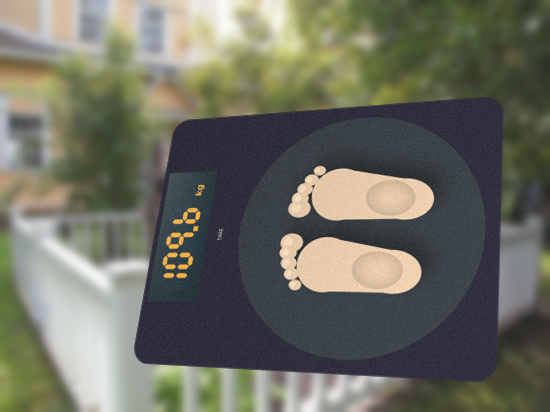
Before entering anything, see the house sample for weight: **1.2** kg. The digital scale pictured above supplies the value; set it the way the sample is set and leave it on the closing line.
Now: **109.6** kg
